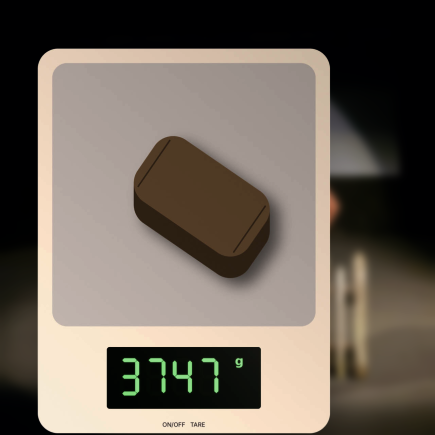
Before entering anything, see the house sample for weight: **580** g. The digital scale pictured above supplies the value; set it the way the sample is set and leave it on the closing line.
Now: **3747** g
